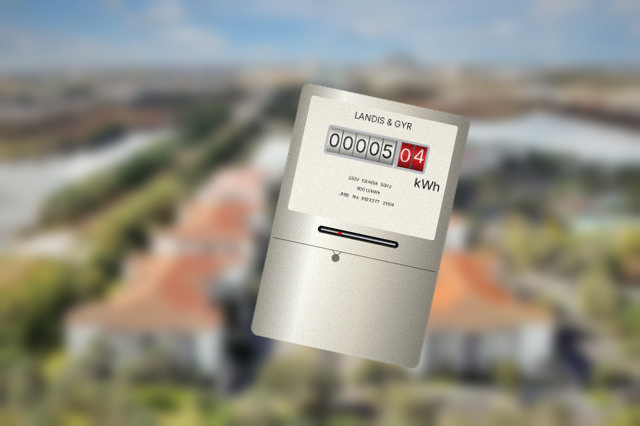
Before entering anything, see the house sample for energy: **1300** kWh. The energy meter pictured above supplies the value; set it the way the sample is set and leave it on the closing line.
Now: **5.04** kWh
